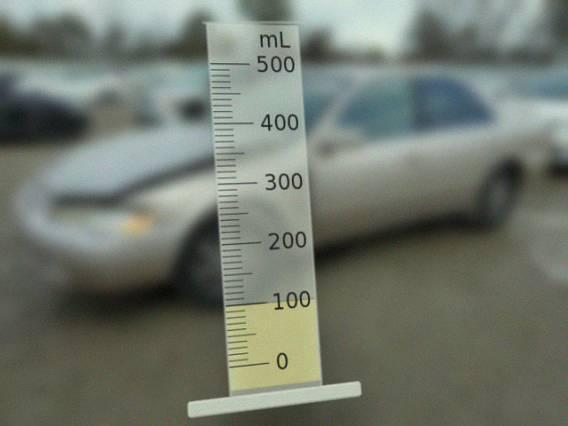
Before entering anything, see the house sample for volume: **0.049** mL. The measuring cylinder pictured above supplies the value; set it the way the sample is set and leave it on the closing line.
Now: **100** mL
